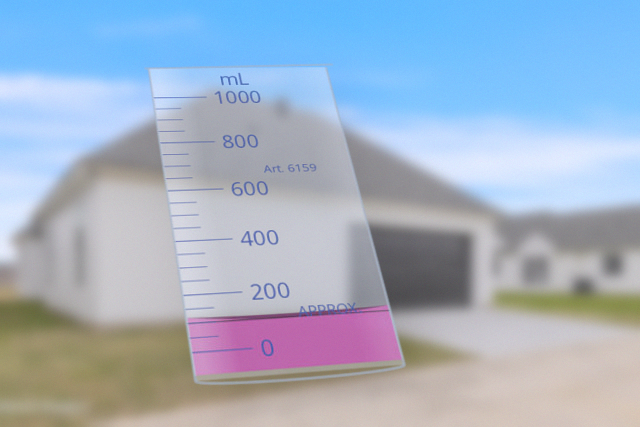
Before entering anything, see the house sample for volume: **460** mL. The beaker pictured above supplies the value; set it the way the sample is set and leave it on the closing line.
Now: **100** mL
